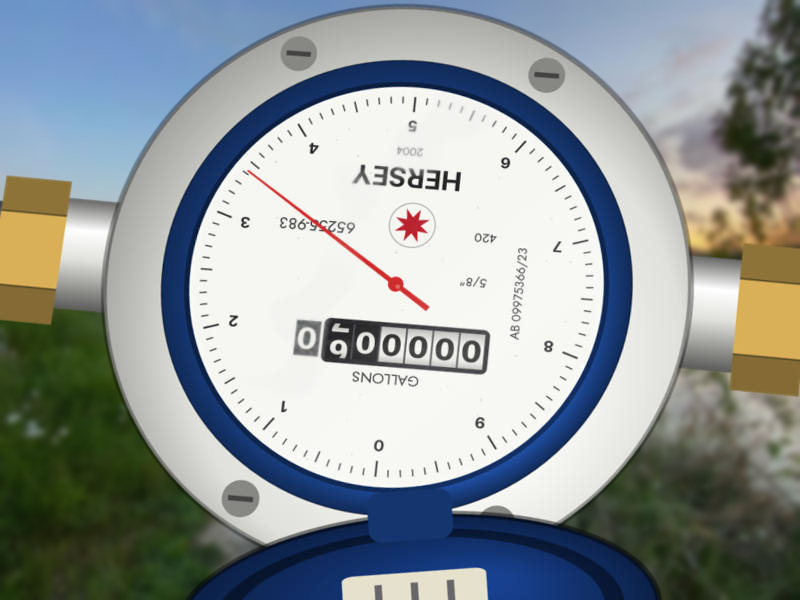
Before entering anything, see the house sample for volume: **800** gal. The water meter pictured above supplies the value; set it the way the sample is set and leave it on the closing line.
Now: **63.4** gal
